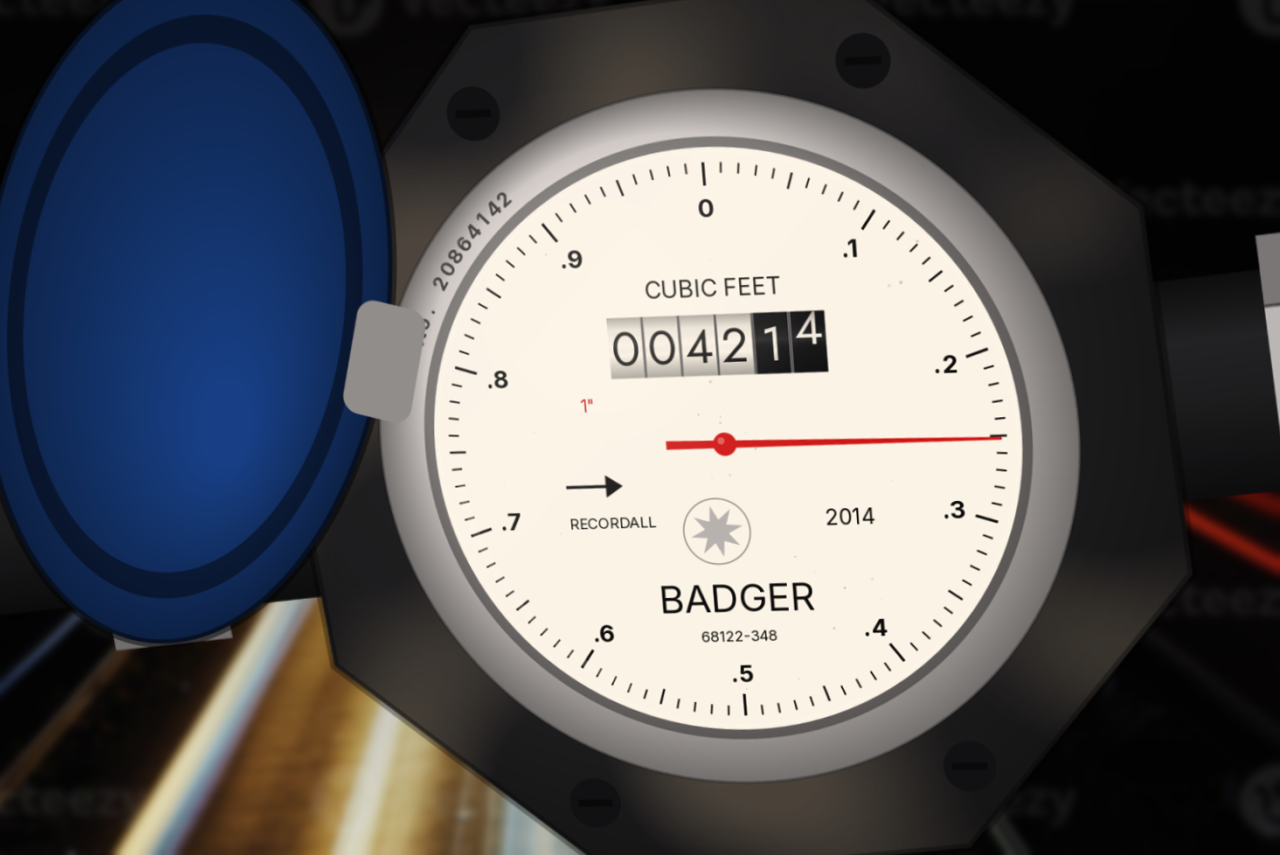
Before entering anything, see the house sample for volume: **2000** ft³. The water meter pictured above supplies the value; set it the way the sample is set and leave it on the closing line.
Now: **4214.25** ft³
